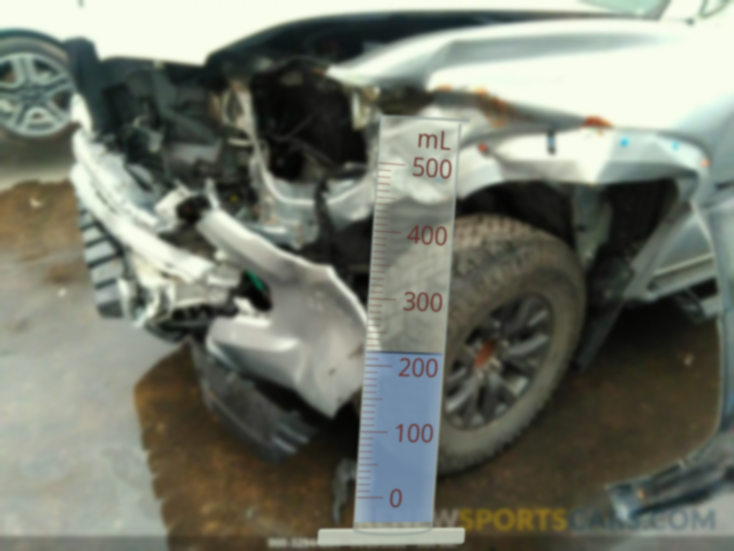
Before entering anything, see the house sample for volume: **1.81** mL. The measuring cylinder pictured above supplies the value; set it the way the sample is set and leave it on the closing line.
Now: **220** mL
